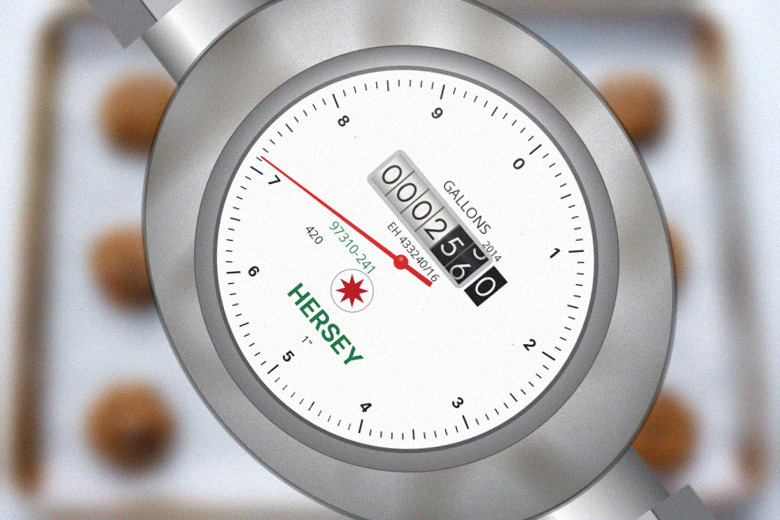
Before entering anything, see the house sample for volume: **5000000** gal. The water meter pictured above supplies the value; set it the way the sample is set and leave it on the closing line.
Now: **2557.1** gal
